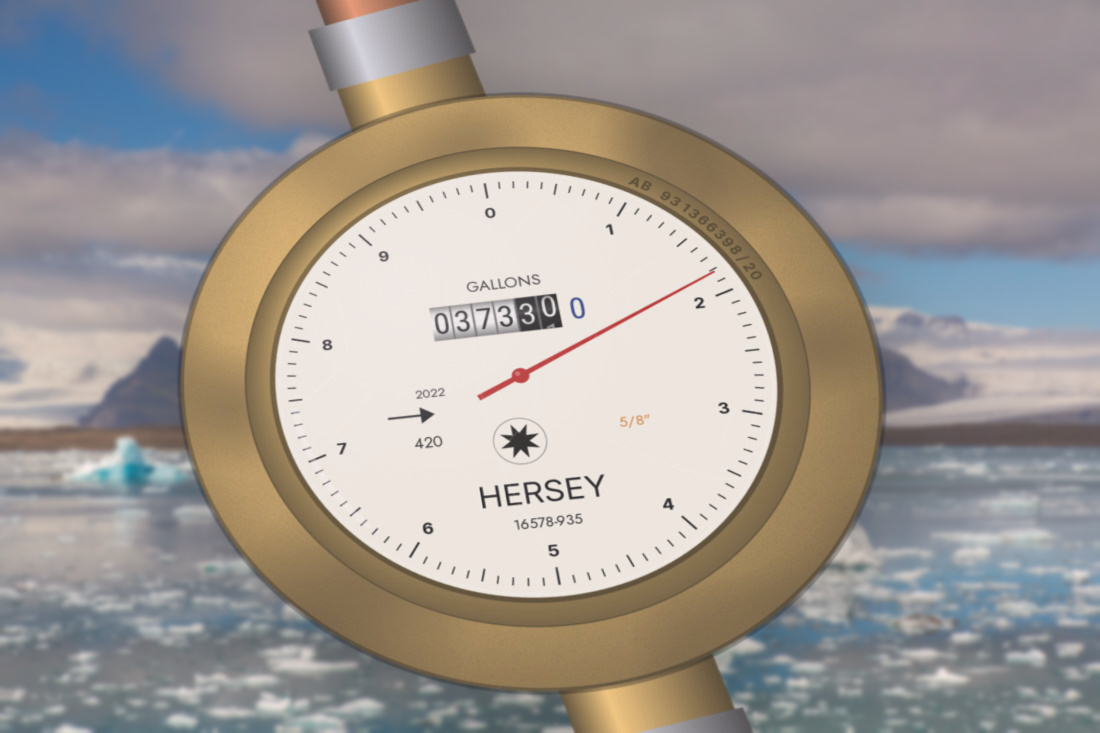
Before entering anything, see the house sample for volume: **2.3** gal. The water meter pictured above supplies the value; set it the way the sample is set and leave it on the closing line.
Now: **373301.8** gal
